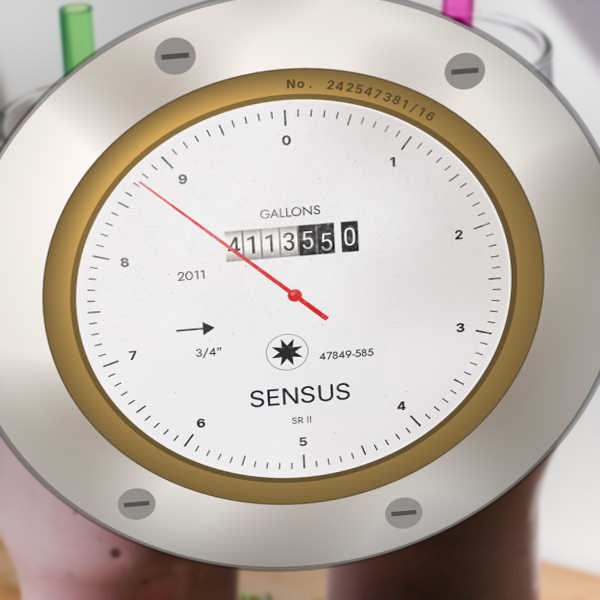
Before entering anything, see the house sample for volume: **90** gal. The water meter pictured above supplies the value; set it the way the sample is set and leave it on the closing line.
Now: **4113548.7** gal
